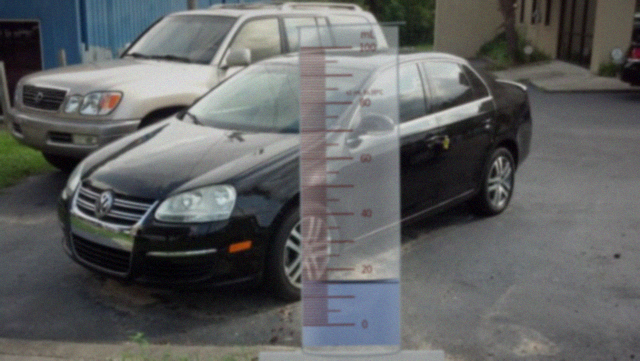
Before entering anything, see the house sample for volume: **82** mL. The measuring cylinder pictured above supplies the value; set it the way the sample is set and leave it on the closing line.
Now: **15** mL
